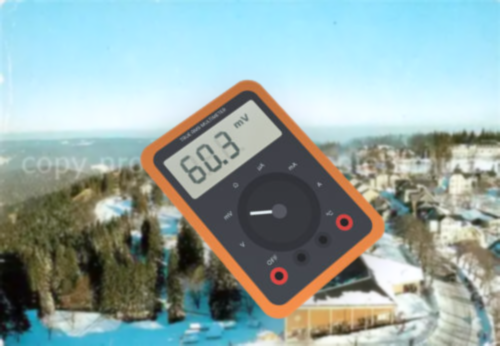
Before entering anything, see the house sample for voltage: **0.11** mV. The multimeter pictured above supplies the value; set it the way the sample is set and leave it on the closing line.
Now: **60.3** mV
